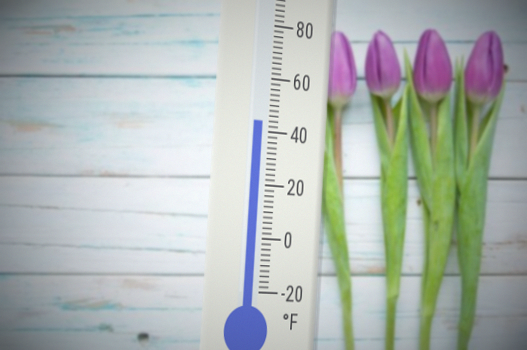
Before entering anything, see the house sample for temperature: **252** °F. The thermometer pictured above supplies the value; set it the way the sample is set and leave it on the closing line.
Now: **44** °F
